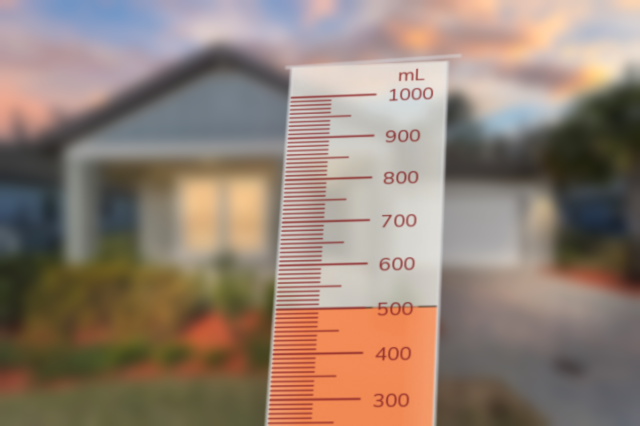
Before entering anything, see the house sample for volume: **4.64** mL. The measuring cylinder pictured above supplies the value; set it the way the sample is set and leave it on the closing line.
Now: **500** mL
